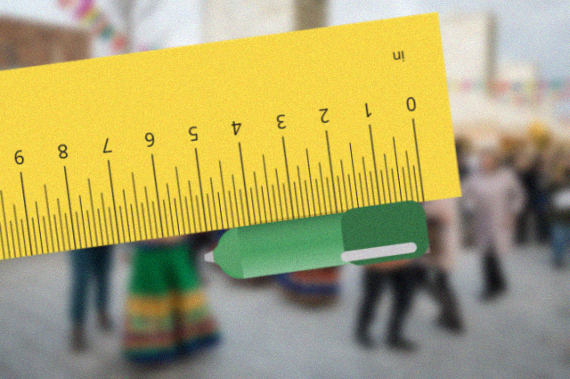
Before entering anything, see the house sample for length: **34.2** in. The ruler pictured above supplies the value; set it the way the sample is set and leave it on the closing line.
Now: **5.125** in
